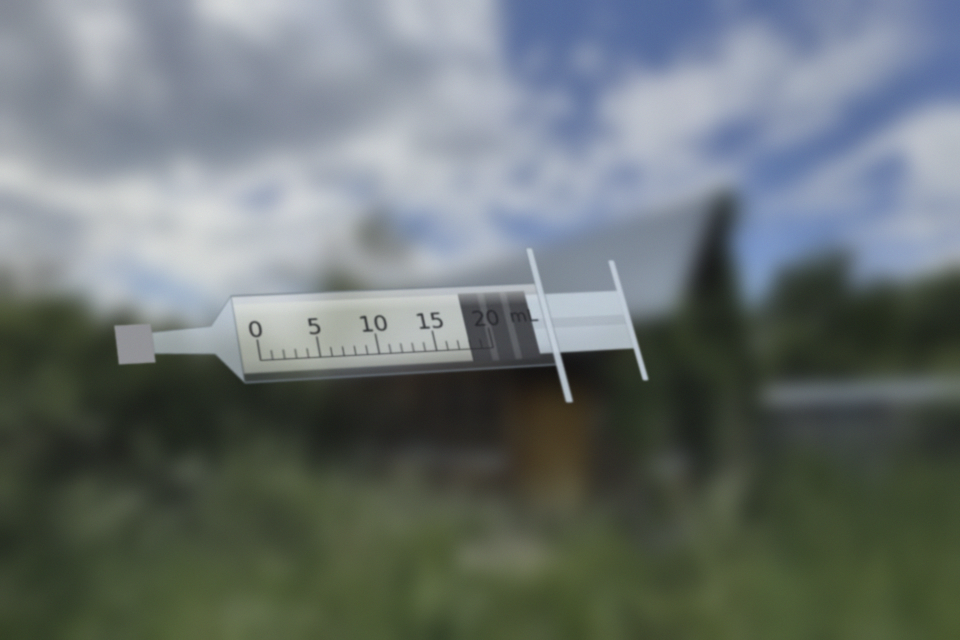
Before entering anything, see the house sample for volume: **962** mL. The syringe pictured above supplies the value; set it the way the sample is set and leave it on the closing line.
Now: **18** mL
